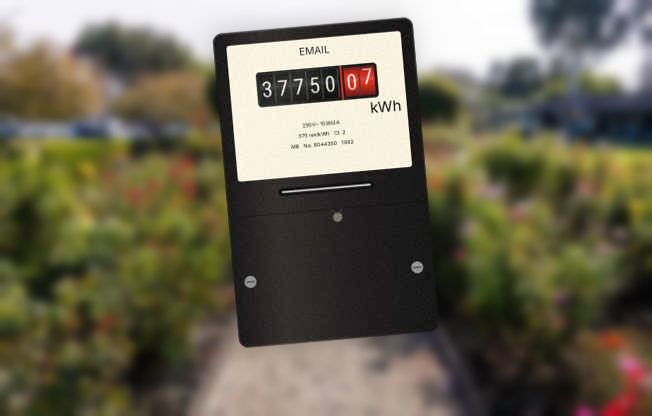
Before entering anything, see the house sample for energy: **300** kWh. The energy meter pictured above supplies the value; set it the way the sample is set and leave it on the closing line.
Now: **37750.07** kWh
